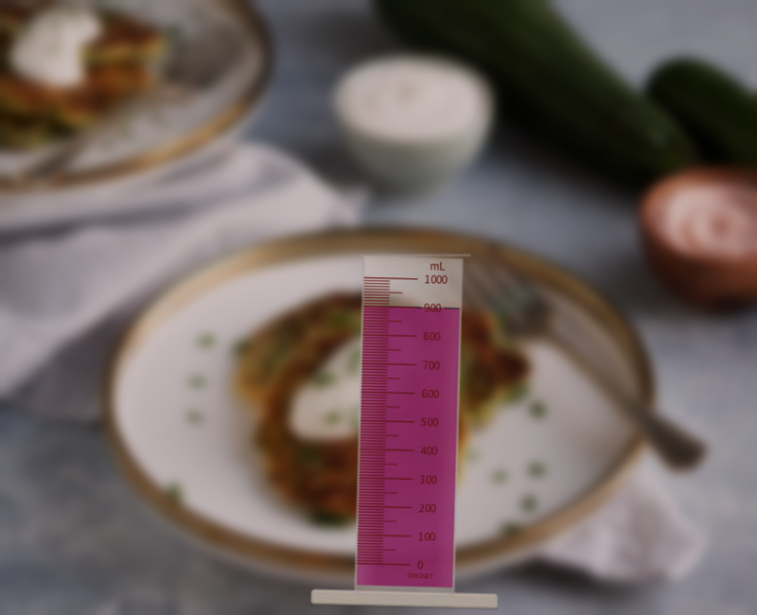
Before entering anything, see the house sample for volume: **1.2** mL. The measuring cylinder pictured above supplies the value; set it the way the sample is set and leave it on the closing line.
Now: **900** mL
